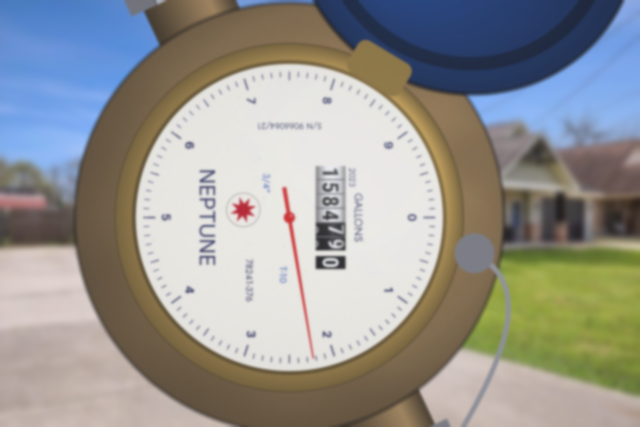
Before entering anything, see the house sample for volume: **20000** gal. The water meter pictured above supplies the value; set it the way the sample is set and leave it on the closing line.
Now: **1584792.2** gal
